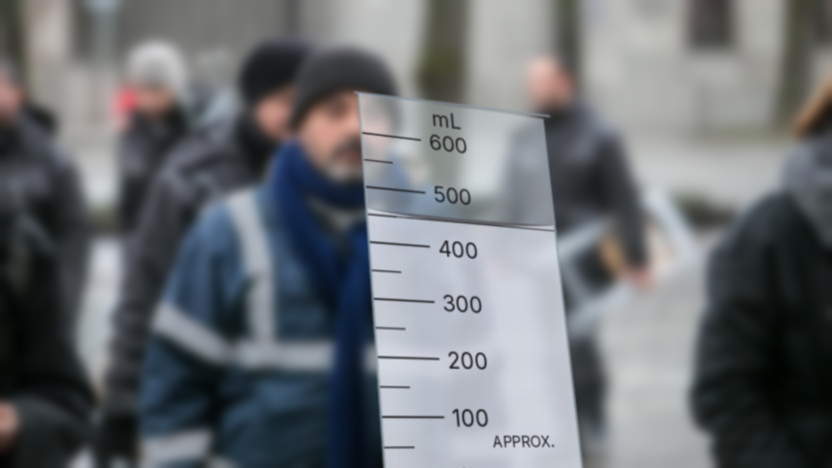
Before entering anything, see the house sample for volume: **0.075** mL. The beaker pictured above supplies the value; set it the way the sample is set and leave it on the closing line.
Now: **450** mL
